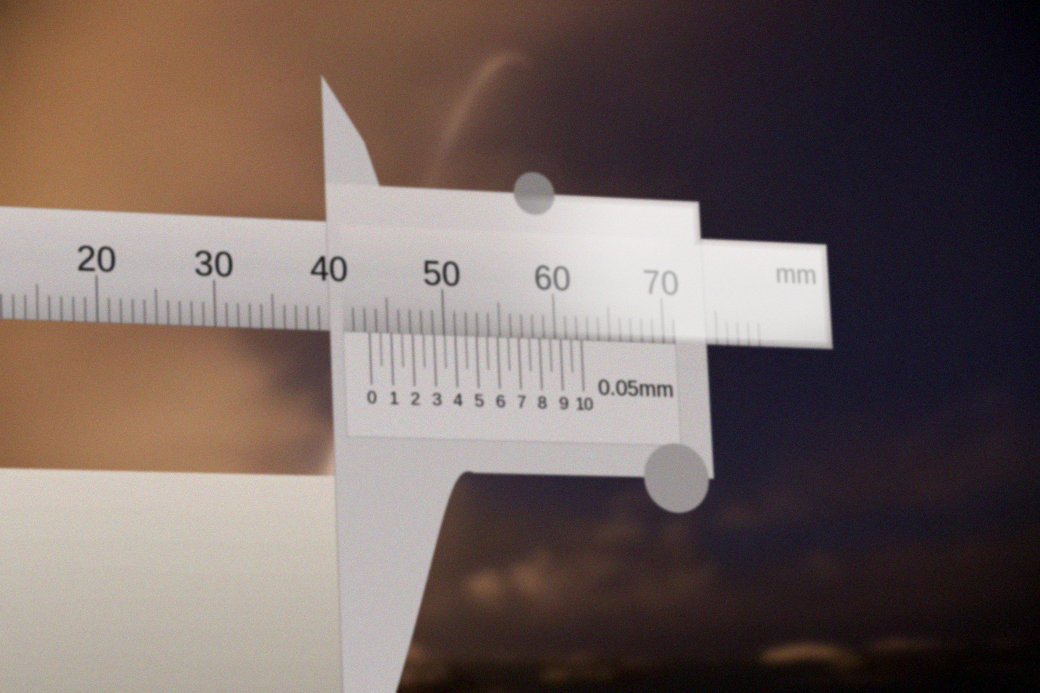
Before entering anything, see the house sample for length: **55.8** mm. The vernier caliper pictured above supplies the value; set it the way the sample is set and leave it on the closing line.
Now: **43.4** mm
